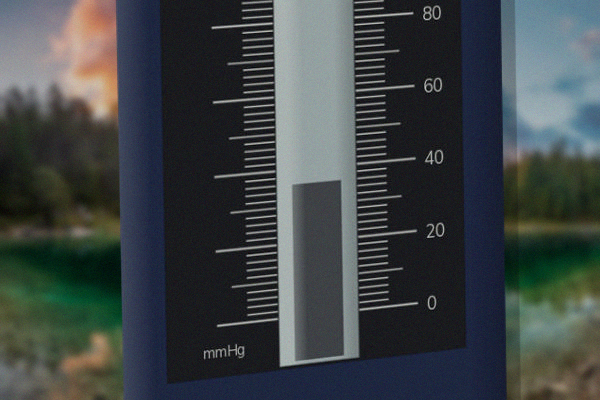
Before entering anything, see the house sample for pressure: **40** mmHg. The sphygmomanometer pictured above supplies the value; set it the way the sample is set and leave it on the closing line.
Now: **36** mmHg
